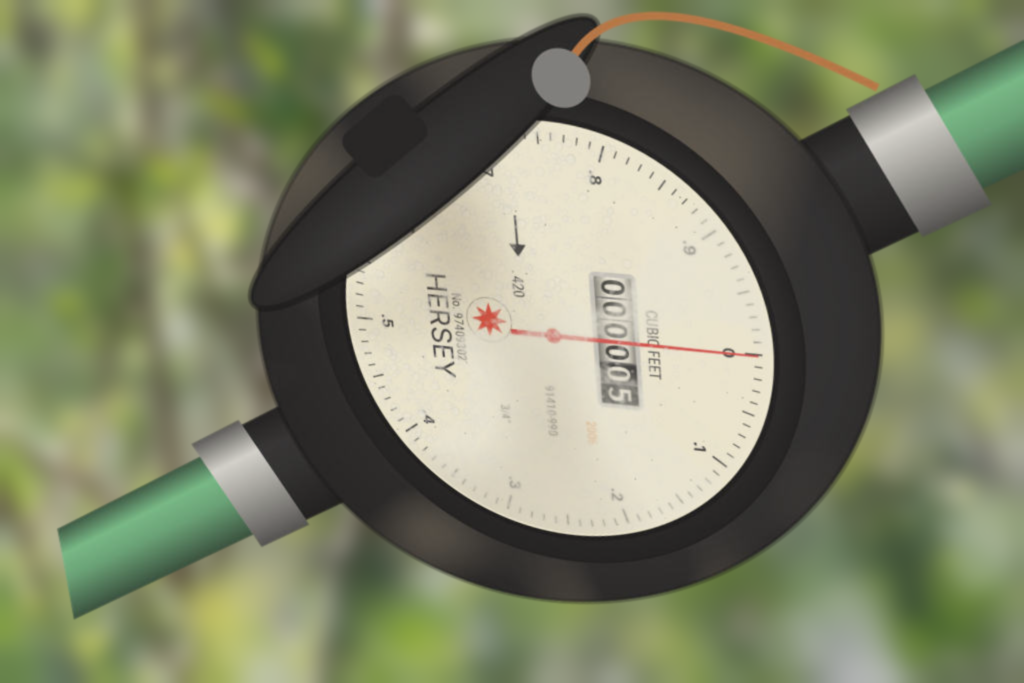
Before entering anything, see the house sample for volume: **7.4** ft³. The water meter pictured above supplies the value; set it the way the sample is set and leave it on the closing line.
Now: **5.00** ft³
